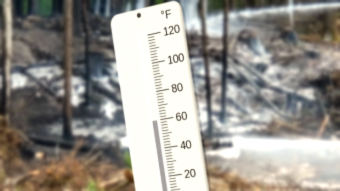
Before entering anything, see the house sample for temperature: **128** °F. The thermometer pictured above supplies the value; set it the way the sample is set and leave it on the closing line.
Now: **60** °F
